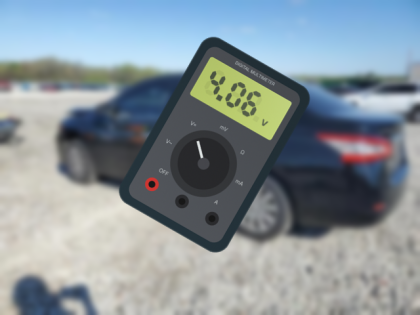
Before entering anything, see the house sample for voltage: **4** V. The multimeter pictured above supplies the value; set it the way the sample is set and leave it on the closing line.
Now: **4.06** V
